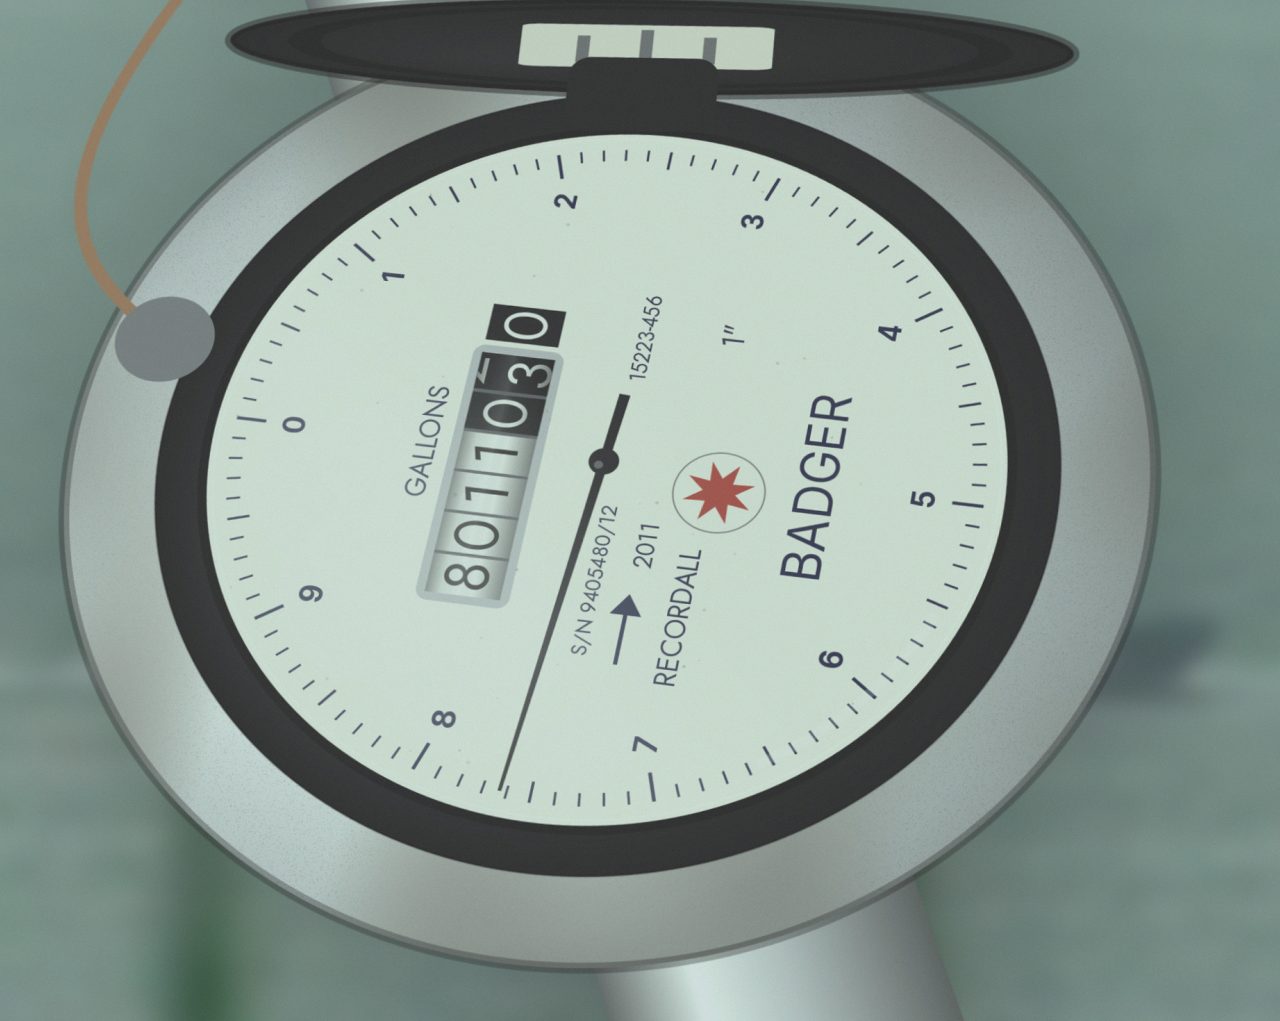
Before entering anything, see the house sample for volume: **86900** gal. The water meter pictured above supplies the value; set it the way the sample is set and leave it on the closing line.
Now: **8011027.6** gal
